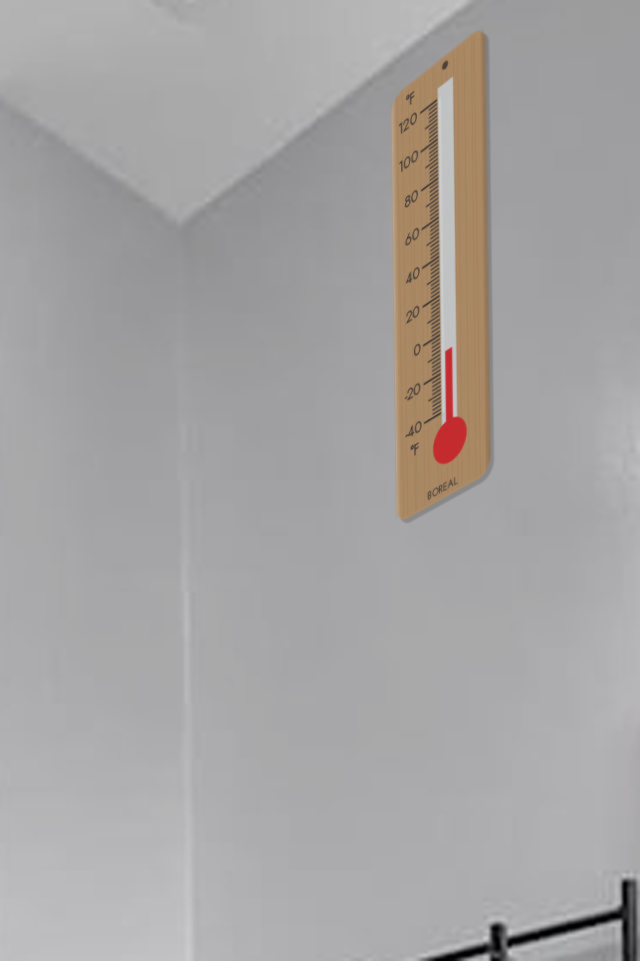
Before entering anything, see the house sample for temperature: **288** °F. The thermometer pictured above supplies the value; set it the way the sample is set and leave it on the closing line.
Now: **-10** °F
